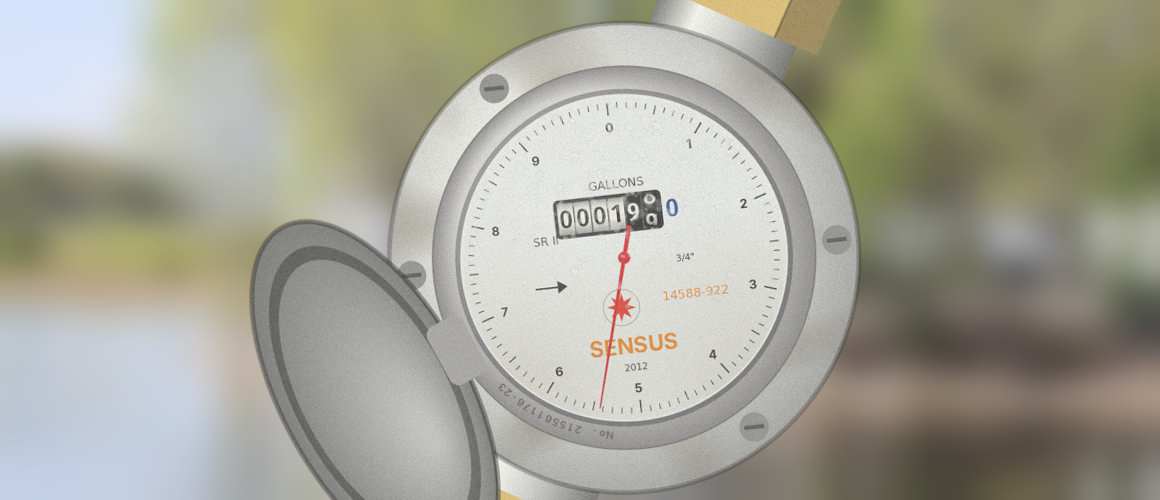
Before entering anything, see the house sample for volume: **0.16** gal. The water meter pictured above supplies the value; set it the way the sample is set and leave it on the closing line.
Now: **1985.4** gal
